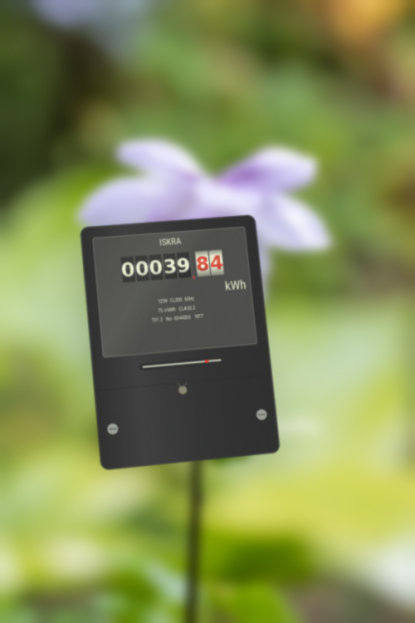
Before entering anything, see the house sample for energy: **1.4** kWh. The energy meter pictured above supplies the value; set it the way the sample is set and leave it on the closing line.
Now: **39.84** kWh
